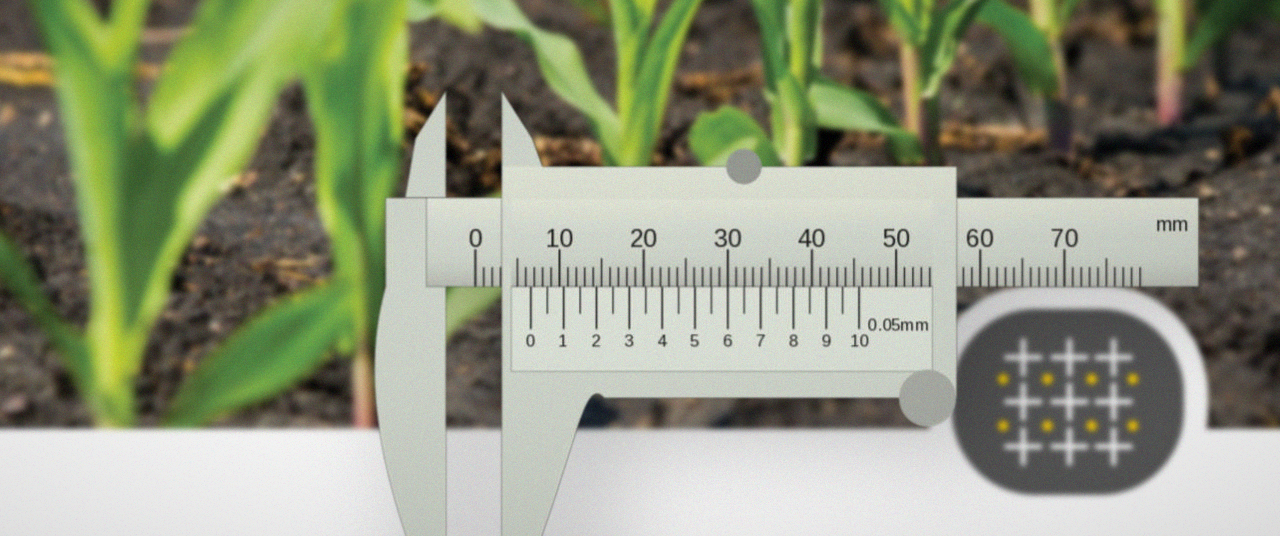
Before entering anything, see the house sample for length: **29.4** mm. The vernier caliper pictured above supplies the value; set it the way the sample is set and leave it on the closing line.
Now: **6.6** mm
